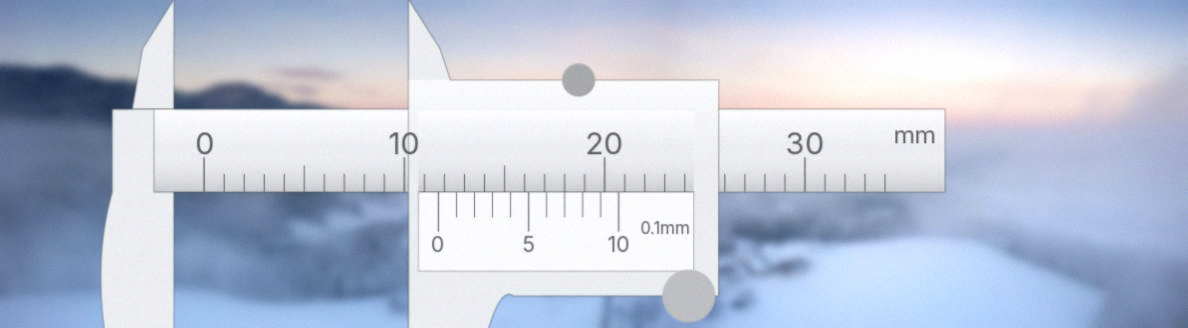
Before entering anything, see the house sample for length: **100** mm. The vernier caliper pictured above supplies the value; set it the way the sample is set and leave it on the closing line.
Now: **11.7** mm
